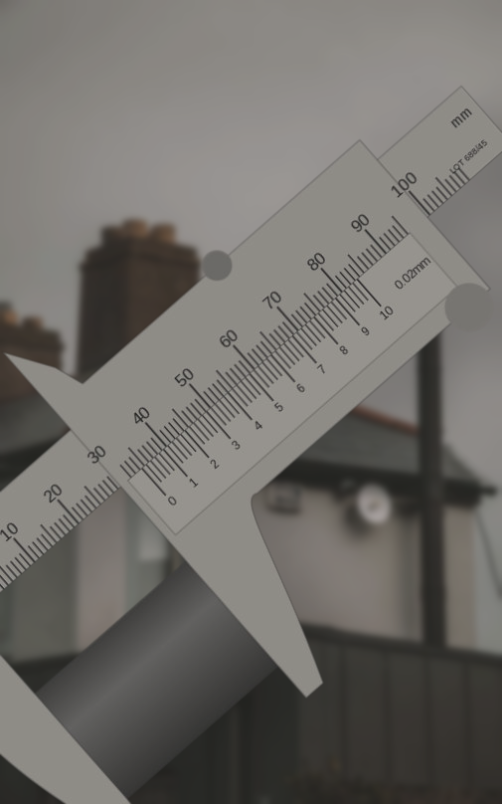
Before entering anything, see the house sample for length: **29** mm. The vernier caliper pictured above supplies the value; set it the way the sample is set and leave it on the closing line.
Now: **34.4** mm
